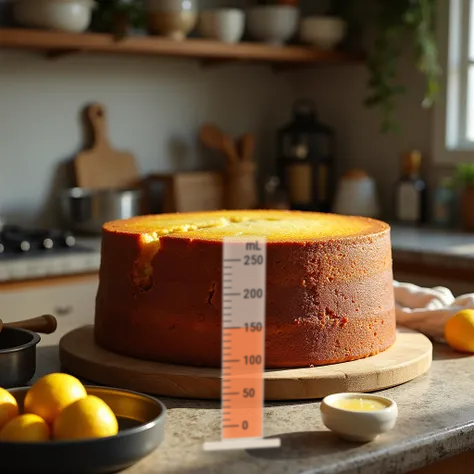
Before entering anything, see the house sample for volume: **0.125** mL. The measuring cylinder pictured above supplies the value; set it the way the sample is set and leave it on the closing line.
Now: **150** mL
